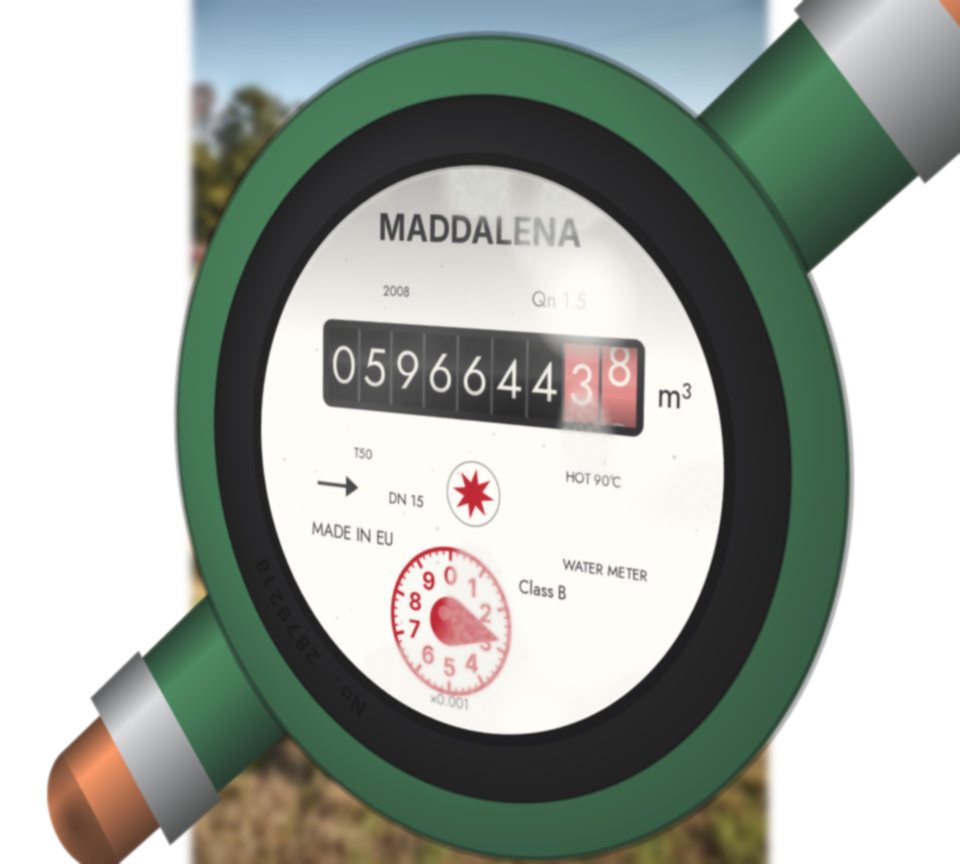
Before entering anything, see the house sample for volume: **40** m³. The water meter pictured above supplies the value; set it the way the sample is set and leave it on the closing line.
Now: **596644.382** m³
